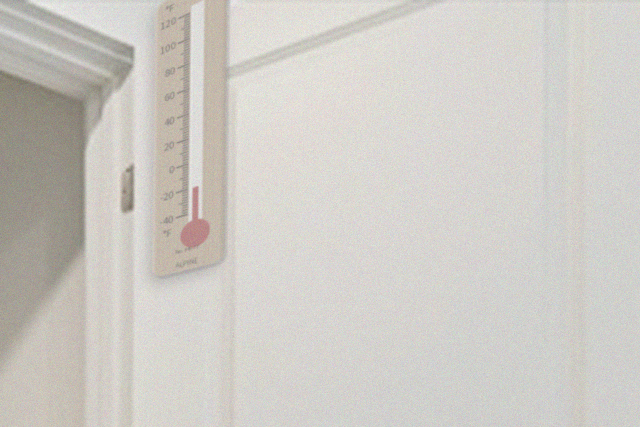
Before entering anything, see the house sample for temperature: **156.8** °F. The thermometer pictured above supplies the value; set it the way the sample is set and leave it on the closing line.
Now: **-20** °F
